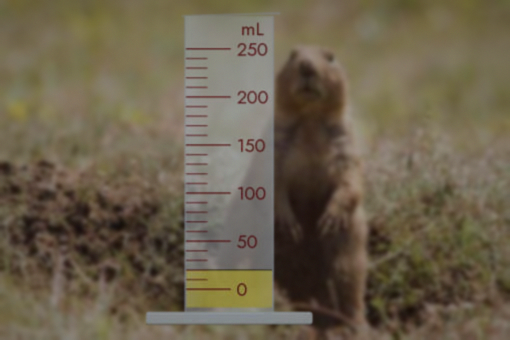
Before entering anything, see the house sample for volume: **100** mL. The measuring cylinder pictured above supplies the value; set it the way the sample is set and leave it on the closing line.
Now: **20** mL
